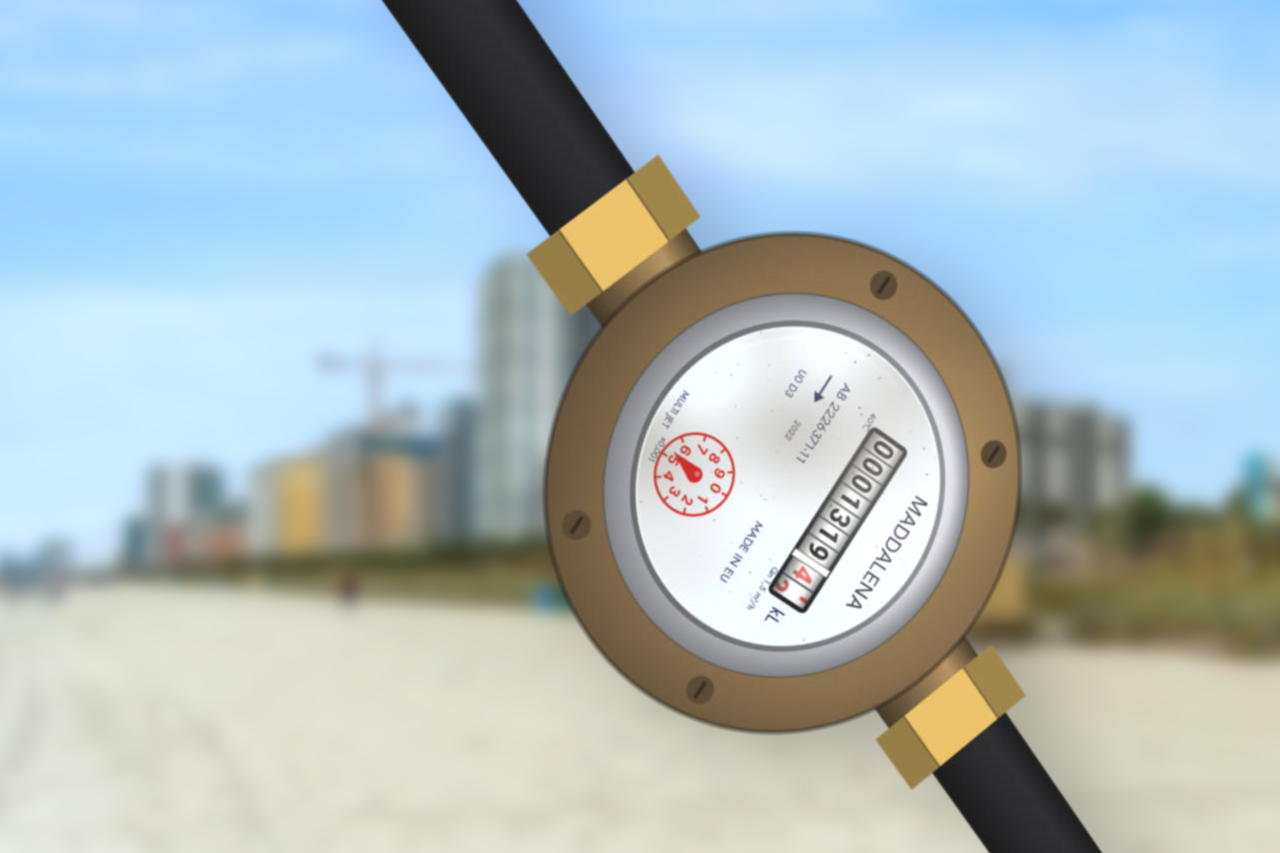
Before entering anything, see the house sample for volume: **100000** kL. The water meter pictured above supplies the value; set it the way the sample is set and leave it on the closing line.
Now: **1319.415** kL
